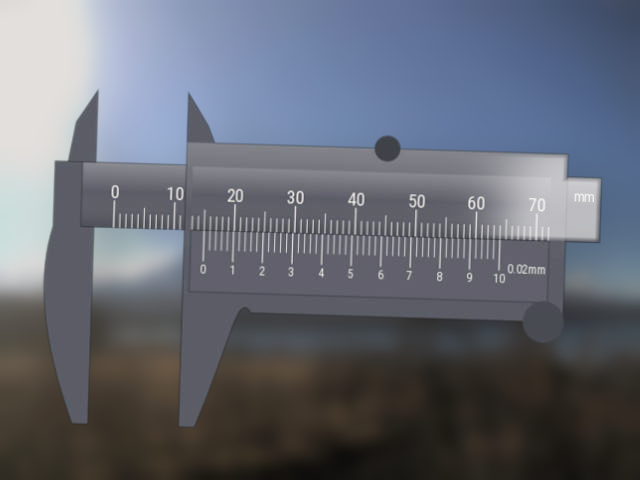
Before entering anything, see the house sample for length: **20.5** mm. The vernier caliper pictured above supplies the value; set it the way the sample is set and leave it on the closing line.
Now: **15.0** mm
